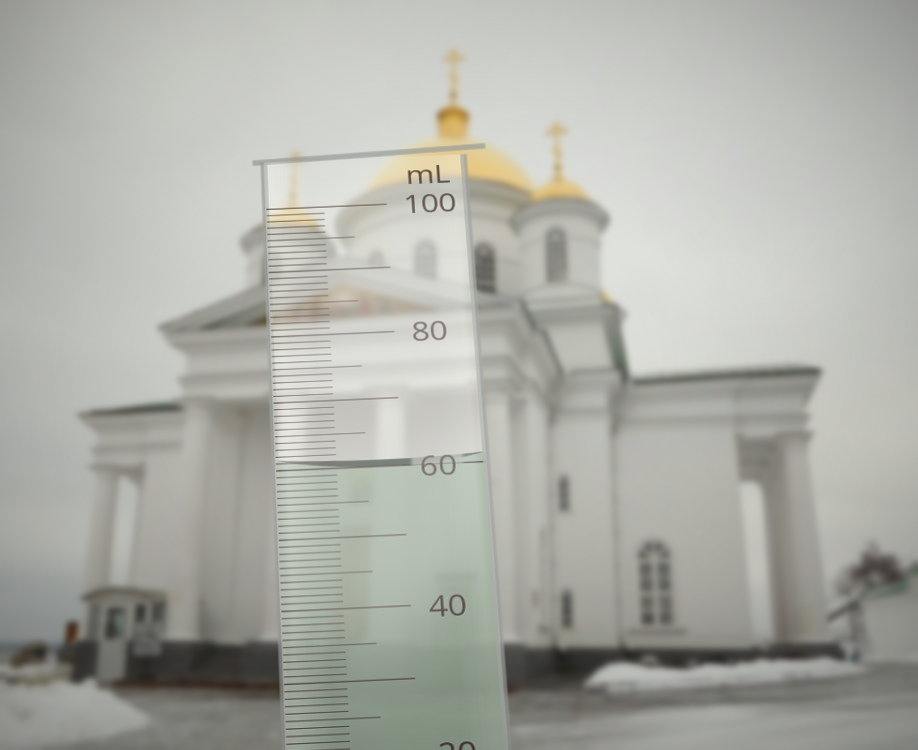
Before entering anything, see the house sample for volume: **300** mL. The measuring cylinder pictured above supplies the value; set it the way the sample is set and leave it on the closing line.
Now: **60** mL
